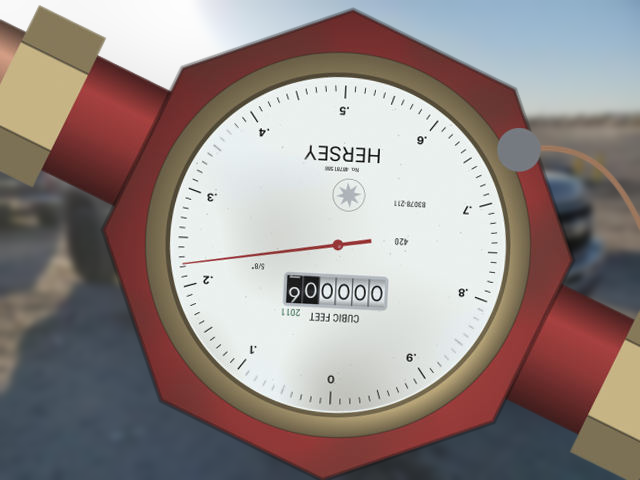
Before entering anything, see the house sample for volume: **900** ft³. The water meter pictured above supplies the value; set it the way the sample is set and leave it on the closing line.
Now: **6.22** ft³
